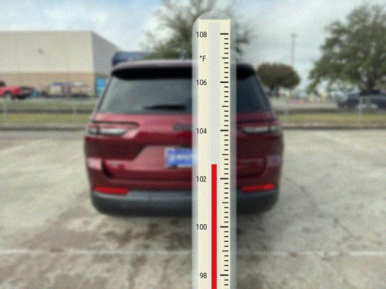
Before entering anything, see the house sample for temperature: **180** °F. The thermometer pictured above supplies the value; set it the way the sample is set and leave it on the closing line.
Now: **102.6** °F
